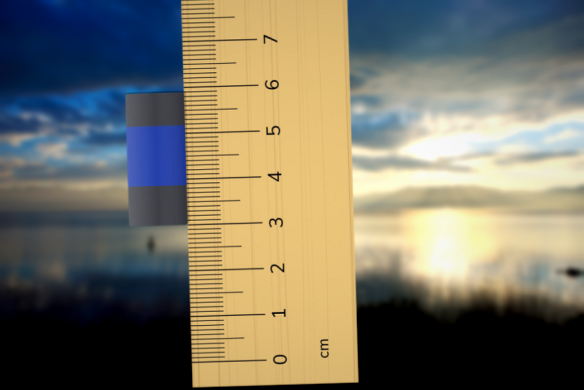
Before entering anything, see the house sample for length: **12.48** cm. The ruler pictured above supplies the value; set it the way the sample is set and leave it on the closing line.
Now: **2.9** cm
